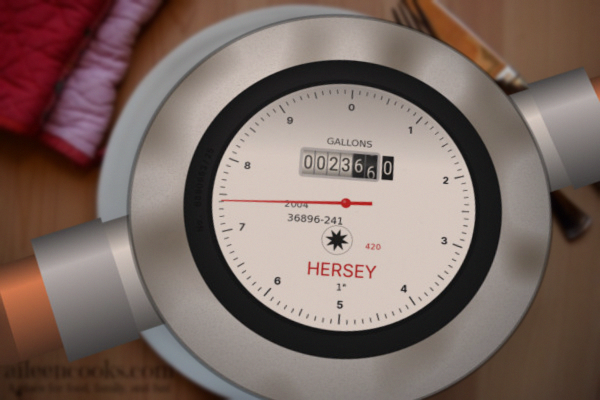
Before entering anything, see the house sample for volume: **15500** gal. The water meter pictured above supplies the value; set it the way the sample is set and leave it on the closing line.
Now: **23657.4** gal
